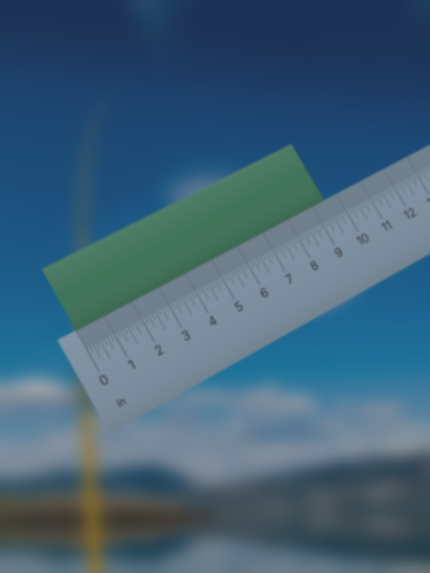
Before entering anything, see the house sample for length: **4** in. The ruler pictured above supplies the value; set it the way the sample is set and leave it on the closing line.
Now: **9.5** in
